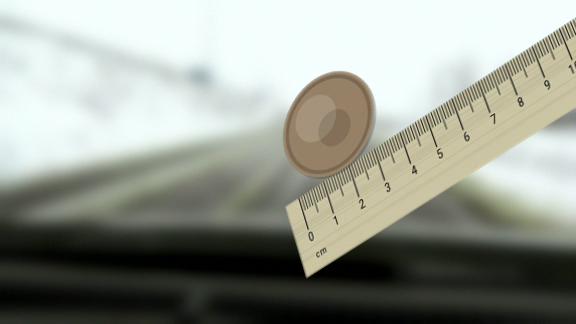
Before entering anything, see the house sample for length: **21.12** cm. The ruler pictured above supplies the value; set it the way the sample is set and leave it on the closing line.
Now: **3.5** cm
